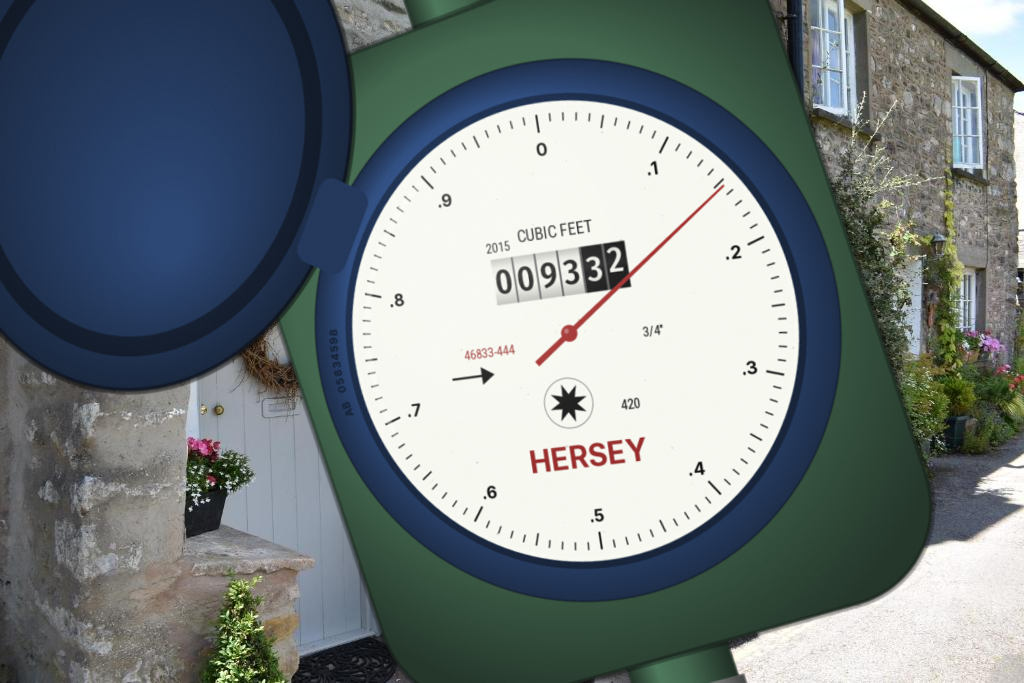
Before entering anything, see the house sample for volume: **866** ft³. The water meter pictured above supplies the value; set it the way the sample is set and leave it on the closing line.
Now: **9332.15** ft³
